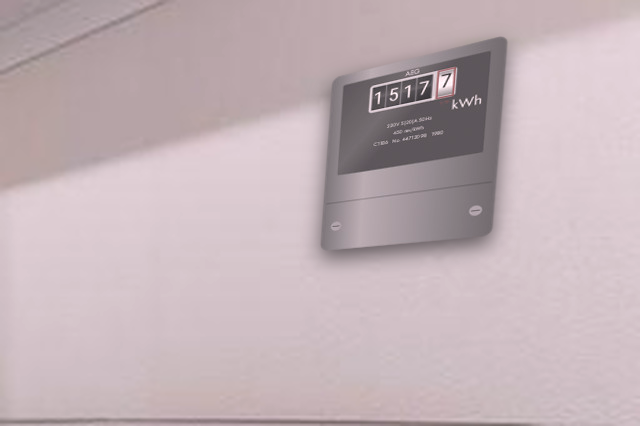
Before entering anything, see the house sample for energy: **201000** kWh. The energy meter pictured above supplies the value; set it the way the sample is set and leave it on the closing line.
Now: **1517.7** kWh
